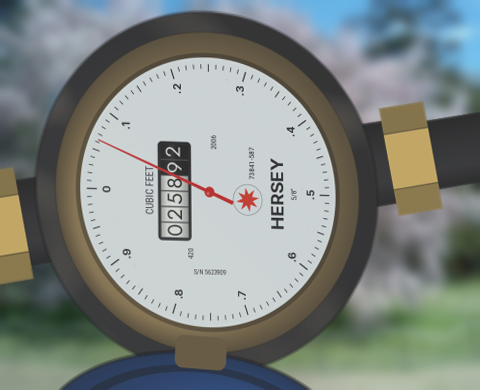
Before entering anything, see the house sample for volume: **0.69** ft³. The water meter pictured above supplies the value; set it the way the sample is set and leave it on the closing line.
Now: **25892.06** ft³
